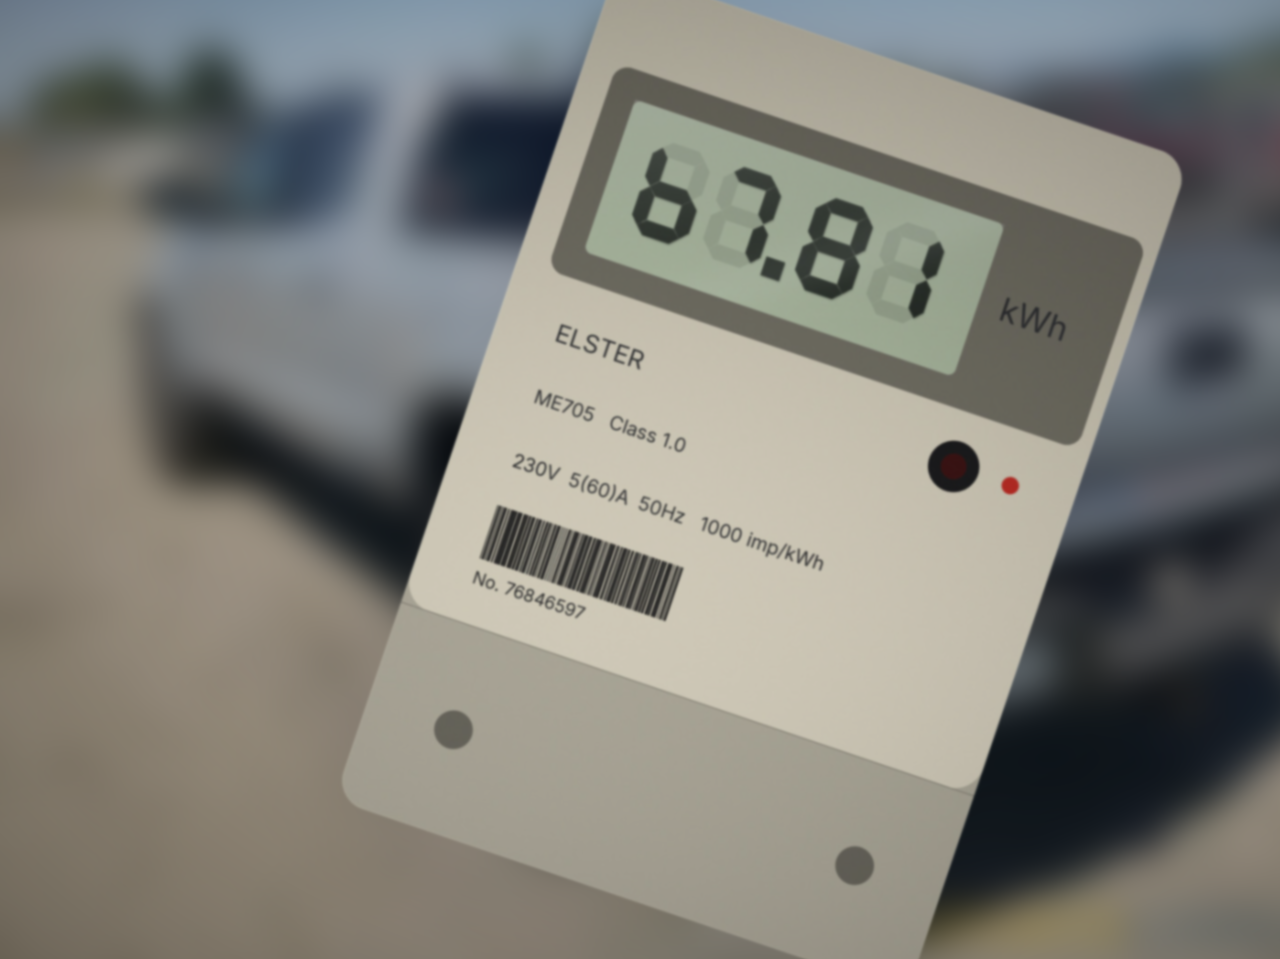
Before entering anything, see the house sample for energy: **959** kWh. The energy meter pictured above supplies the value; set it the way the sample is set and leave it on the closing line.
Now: **67.81** kWh
